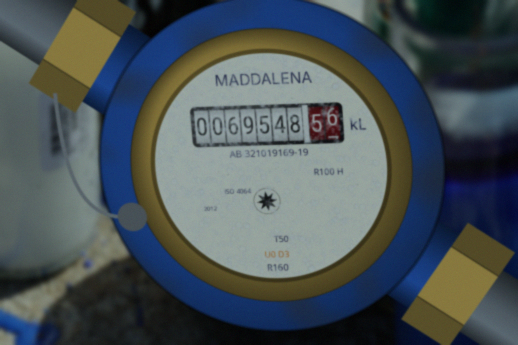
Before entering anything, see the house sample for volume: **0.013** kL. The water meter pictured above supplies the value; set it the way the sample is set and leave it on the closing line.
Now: **69548.56** kL
